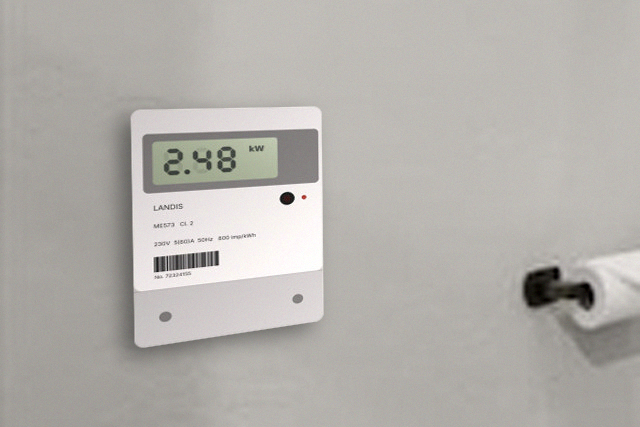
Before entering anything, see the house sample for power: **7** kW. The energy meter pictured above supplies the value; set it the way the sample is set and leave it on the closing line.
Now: **2.48** kW
